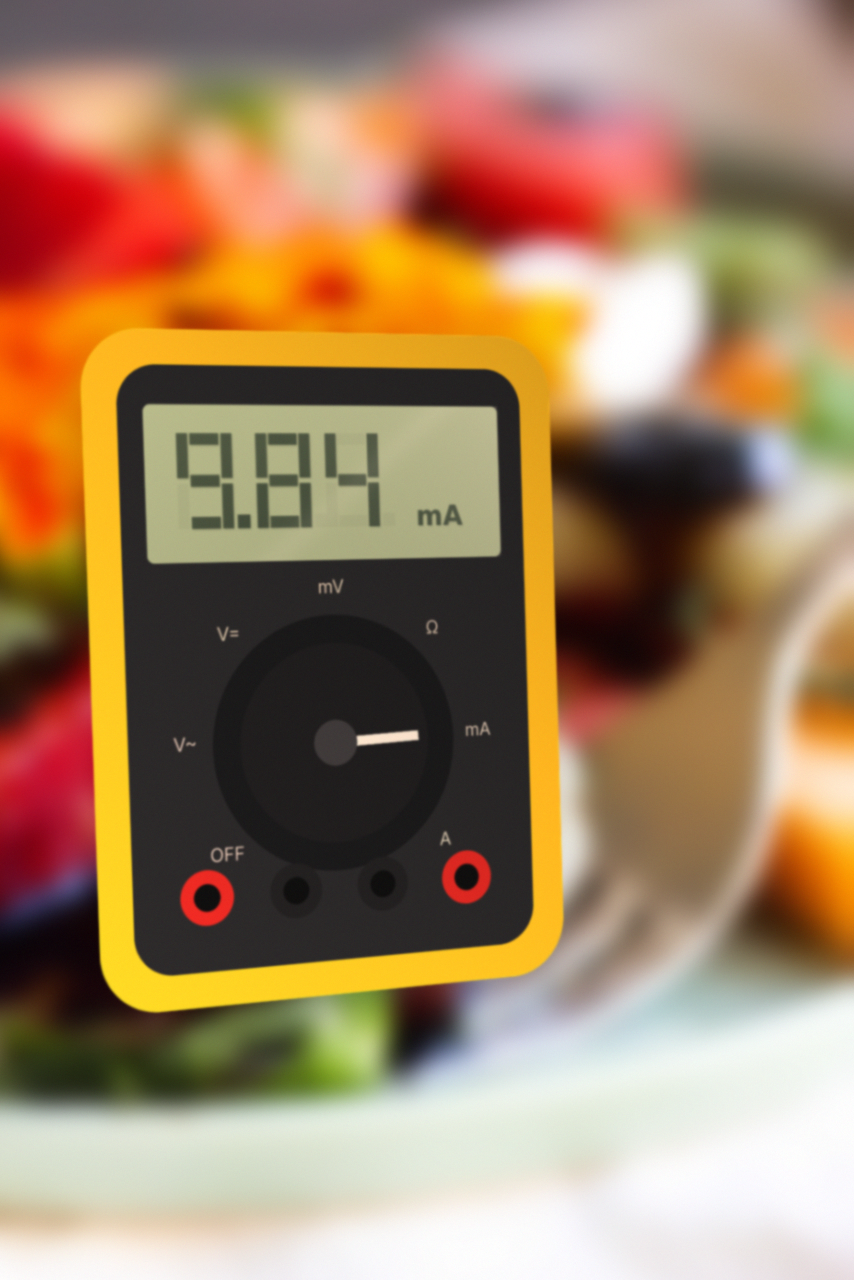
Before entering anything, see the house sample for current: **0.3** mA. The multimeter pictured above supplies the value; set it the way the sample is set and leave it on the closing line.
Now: **9.84** mA
